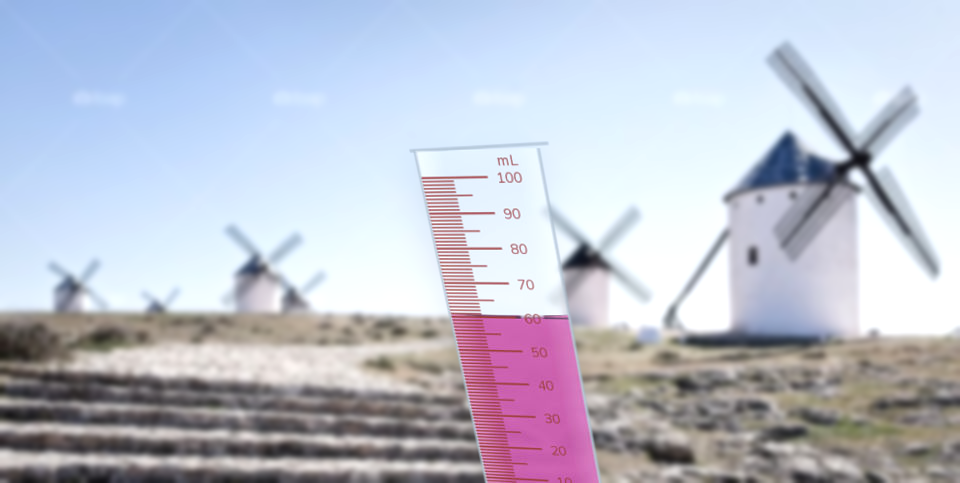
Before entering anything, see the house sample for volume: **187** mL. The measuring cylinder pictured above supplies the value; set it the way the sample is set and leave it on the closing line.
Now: **60** mL
